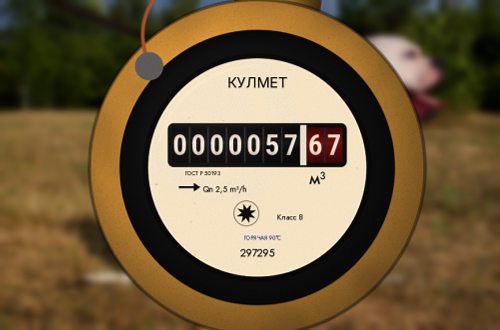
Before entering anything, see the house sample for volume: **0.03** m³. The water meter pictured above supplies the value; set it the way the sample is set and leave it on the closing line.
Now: **57.67** m³
